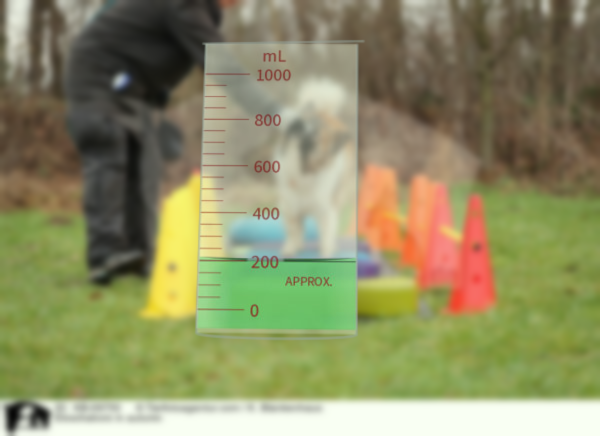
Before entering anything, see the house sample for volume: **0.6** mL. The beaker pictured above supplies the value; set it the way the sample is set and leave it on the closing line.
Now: **200** mL
